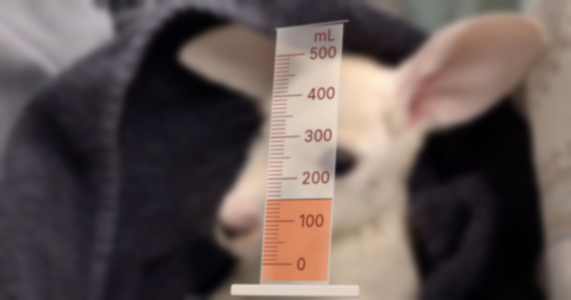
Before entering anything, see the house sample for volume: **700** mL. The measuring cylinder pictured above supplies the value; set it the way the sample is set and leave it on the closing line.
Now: **150** mL
